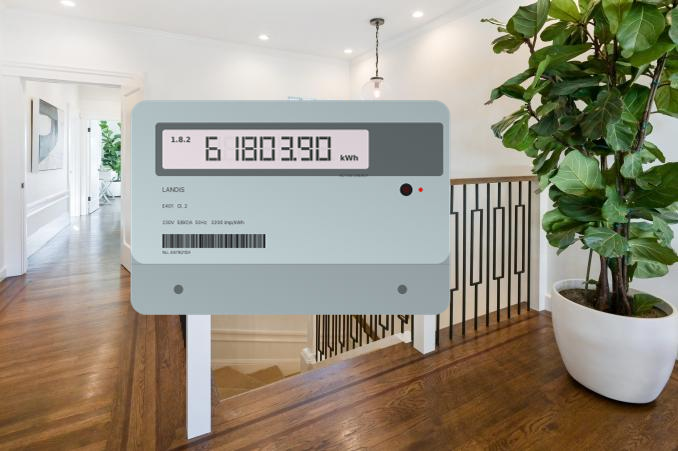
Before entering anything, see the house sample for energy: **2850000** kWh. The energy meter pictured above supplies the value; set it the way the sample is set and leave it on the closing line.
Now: **61803.90** kWh
